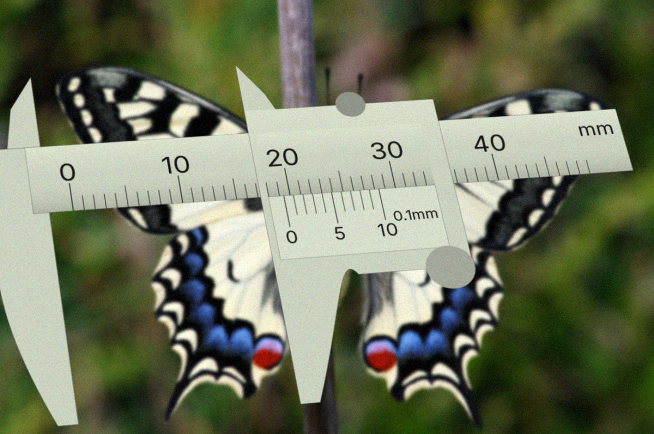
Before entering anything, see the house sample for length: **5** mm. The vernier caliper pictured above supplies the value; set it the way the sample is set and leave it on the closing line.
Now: **19.4** mm
